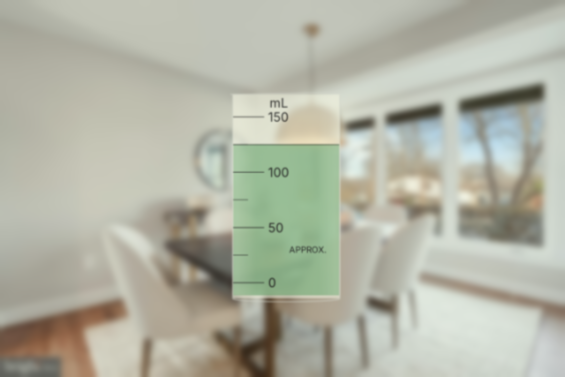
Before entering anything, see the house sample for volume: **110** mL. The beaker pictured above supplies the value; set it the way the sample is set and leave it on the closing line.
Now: **125** mL
